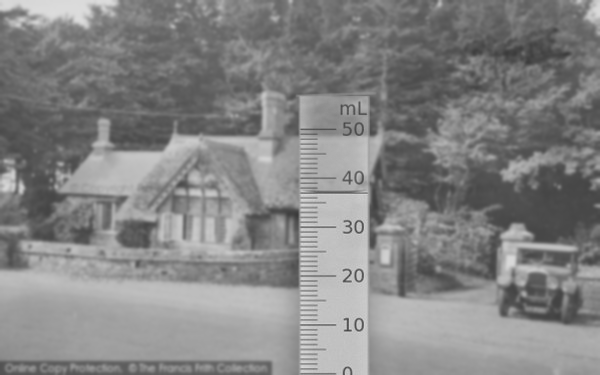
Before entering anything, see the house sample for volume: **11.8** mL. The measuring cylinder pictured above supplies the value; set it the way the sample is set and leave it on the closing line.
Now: **37** mL
